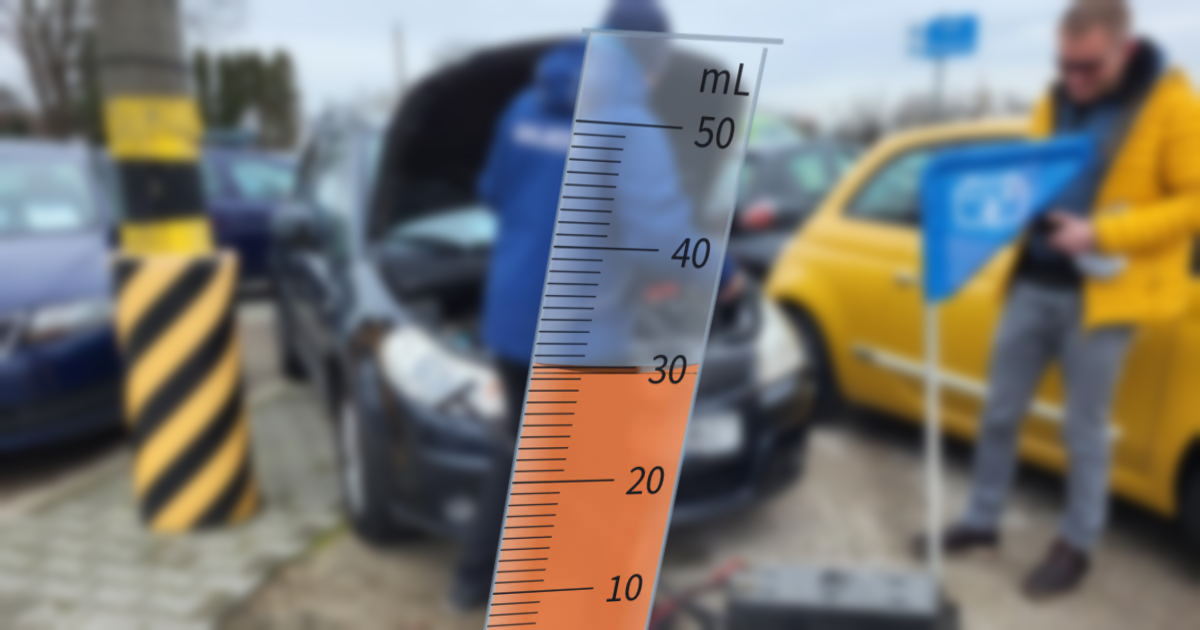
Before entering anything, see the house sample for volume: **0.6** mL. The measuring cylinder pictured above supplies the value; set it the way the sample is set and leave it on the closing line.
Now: **29.5** mL
